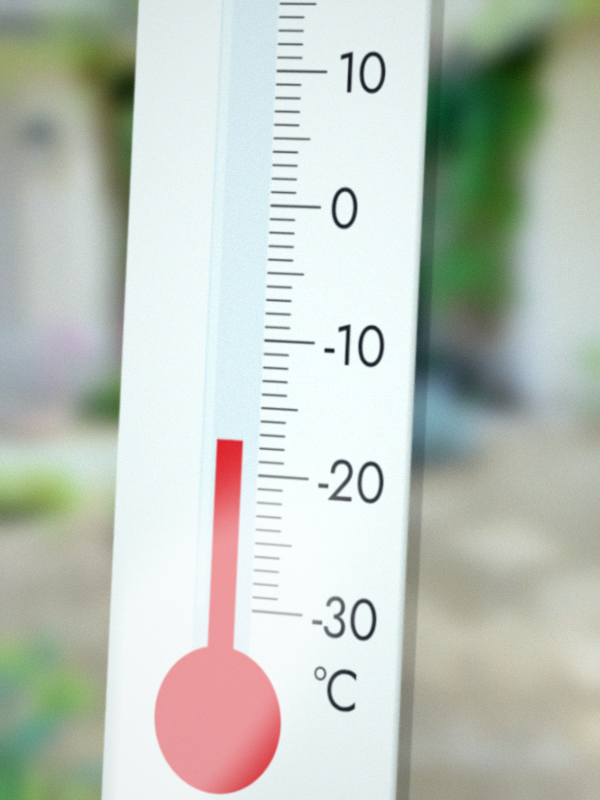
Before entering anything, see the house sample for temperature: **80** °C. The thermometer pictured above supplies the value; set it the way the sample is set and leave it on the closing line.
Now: **-17.5** °C
